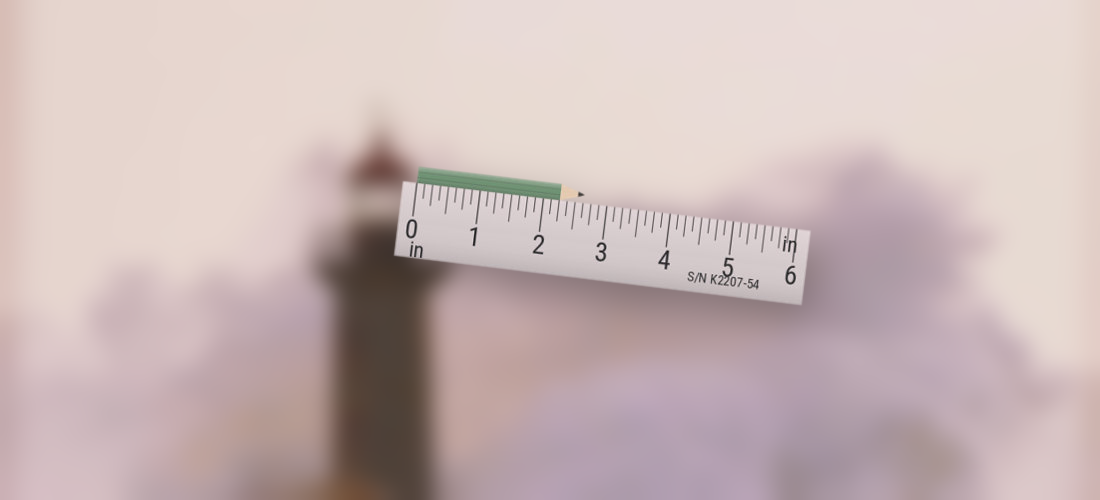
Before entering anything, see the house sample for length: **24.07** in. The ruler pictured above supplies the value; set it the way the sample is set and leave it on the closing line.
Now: **2.625** in
